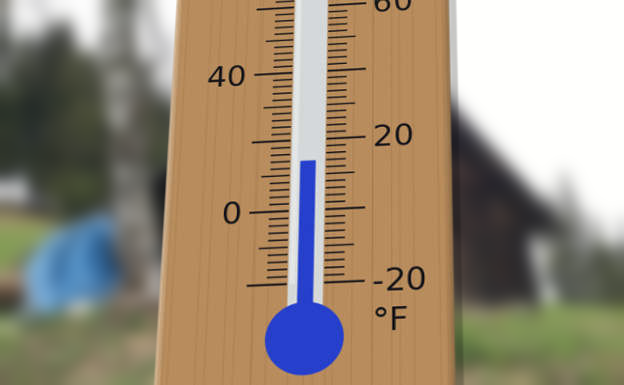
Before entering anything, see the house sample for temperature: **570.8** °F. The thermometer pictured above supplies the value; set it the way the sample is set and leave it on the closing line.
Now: **14** °F
